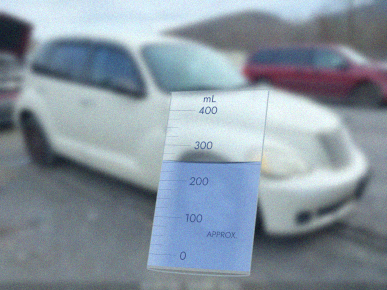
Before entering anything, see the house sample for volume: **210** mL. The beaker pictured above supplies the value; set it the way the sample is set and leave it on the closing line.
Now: **250** mL
